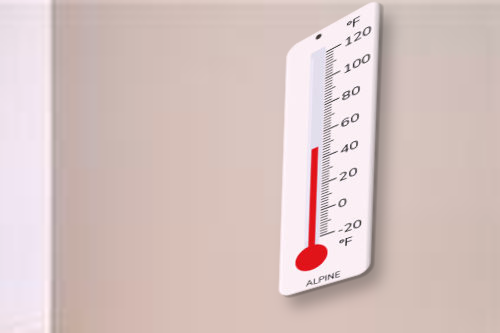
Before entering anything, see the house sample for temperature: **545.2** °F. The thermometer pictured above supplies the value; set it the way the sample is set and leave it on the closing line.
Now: **50** °F
